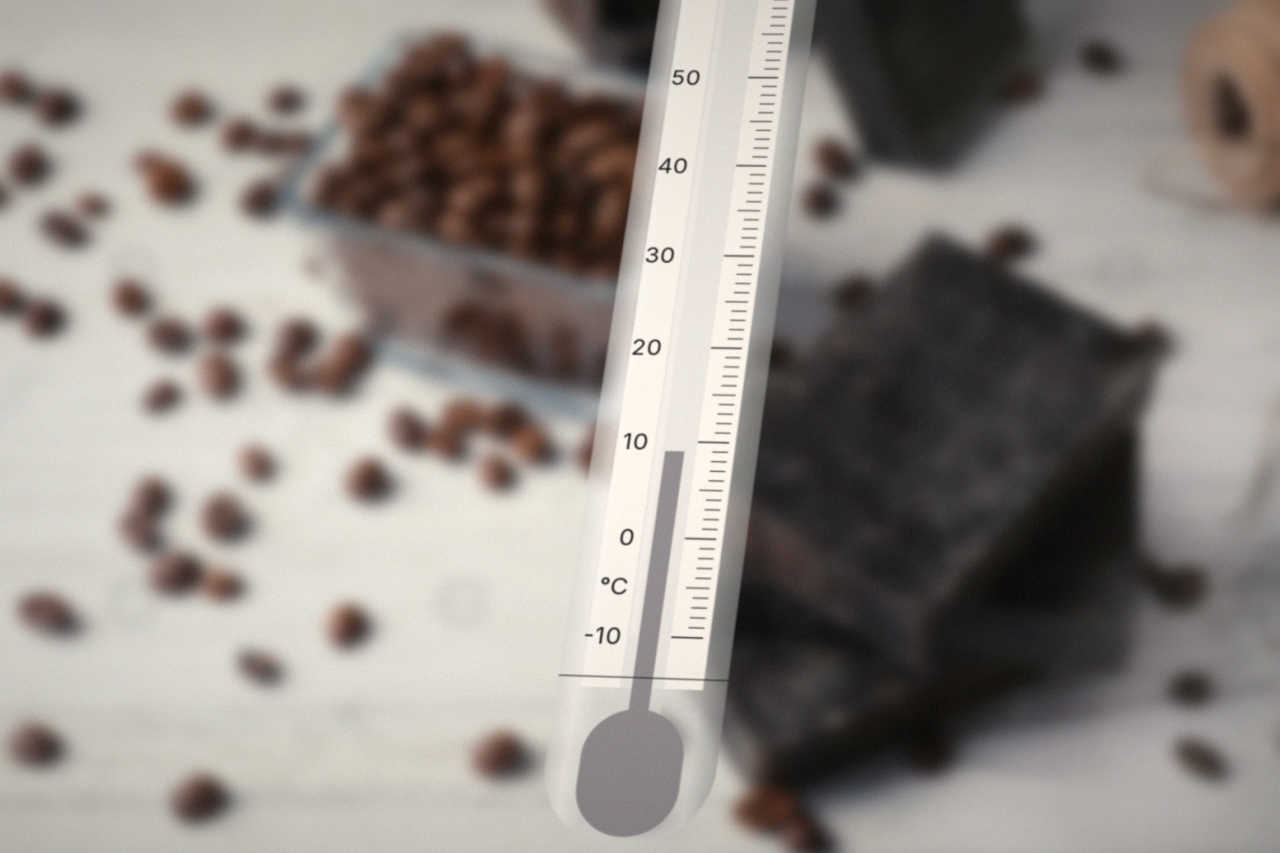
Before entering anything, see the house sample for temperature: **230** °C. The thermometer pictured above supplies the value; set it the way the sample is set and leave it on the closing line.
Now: **9** °C
